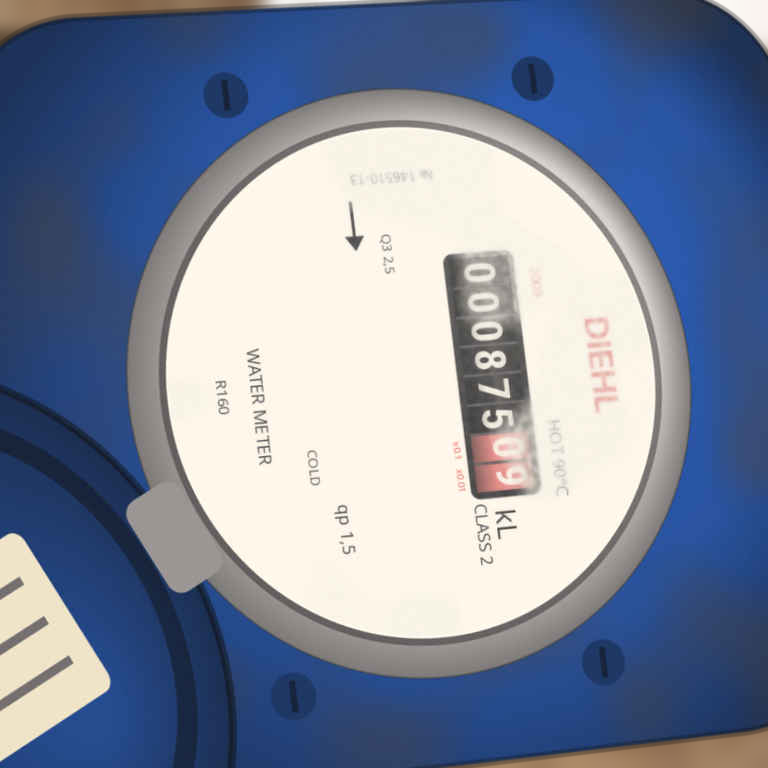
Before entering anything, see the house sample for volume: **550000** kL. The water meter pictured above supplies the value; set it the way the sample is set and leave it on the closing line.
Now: **875.09** kL
